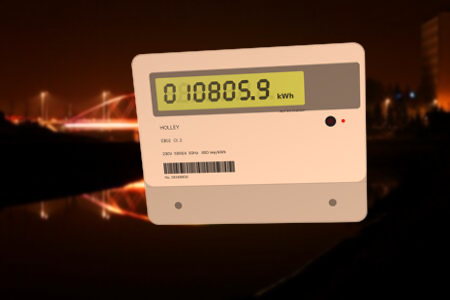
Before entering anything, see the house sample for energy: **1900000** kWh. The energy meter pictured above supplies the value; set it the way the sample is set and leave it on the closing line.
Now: **10805.9** kWh
